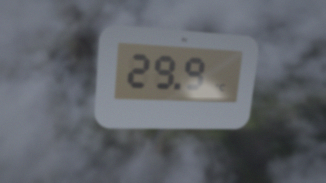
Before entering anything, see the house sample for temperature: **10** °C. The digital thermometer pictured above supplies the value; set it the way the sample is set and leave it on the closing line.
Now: **29.9** °C
